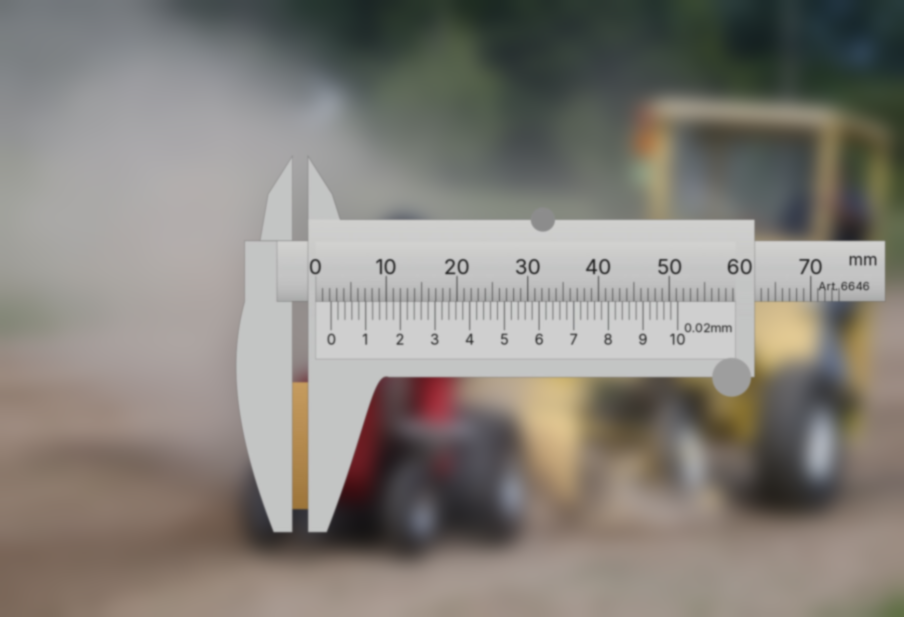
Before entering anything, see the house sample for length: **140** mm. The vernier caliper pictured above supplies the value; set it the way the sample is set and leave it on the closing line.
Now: **2.2** mm
